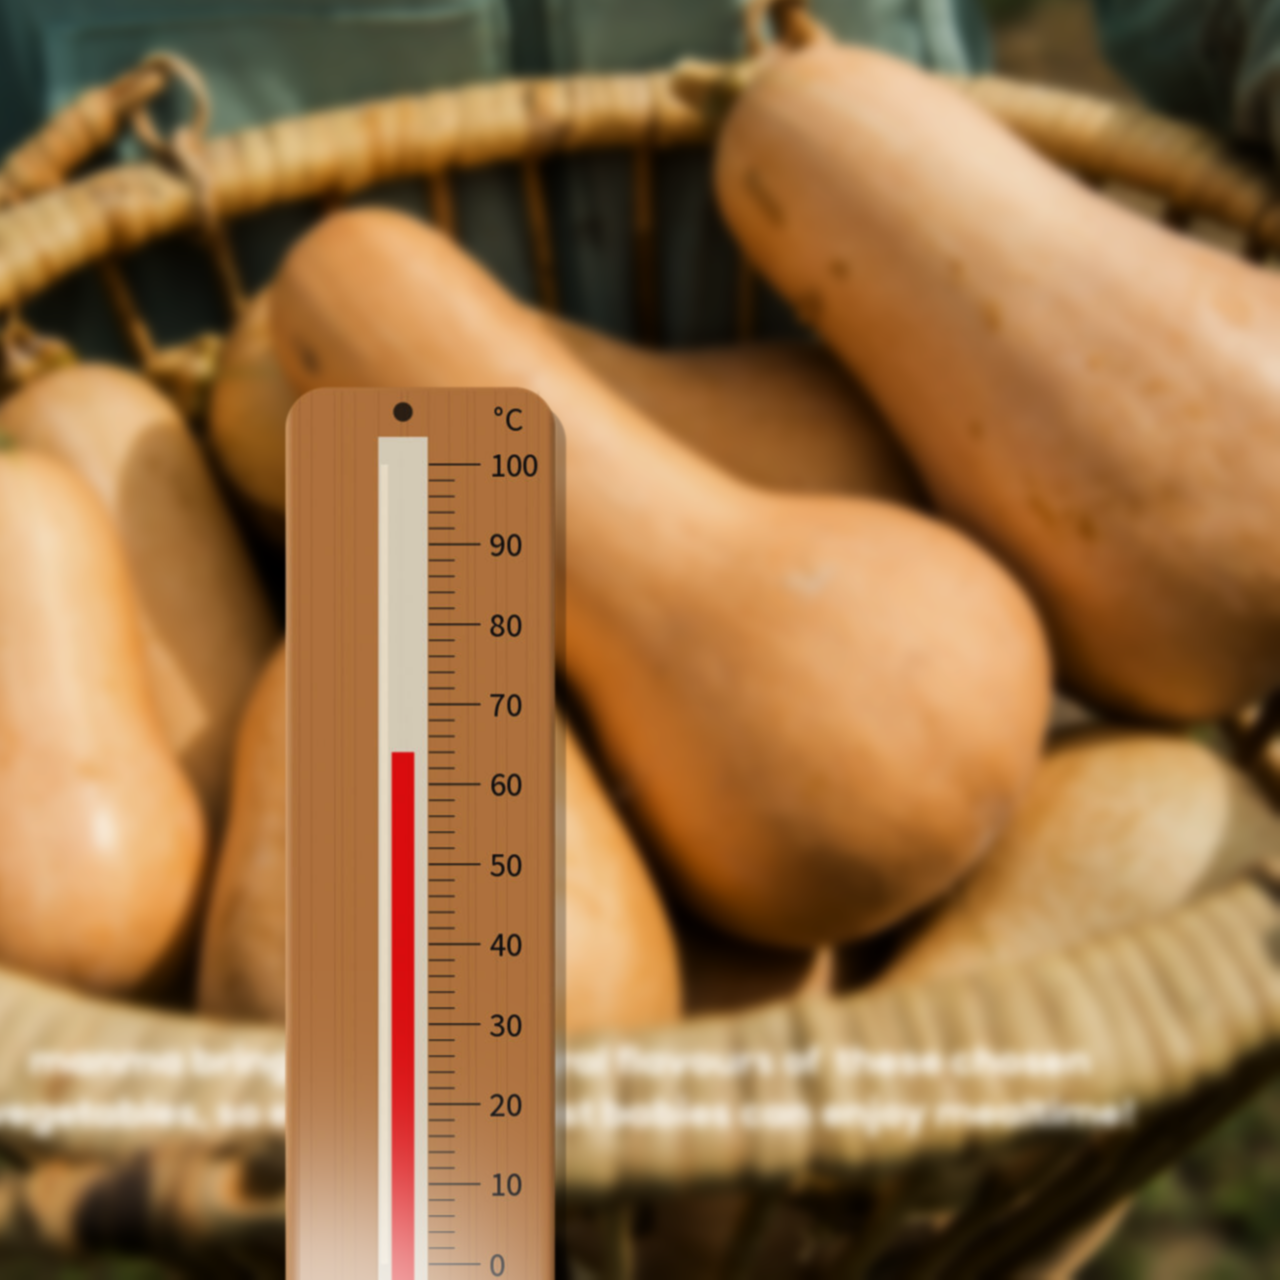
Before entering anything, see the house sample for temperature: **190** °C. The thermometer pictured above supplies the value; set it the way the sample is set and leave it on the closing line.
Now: **64** °C
